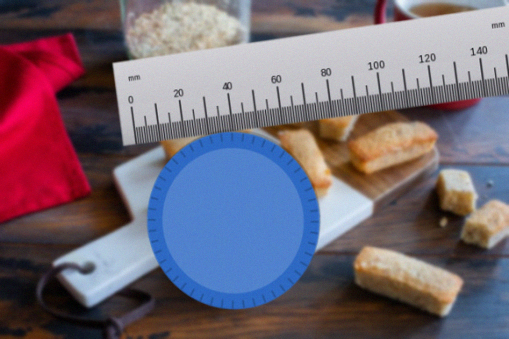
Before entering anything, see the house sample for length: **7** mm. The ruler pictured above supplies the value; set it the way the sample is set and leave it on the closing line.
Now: **70** mm
